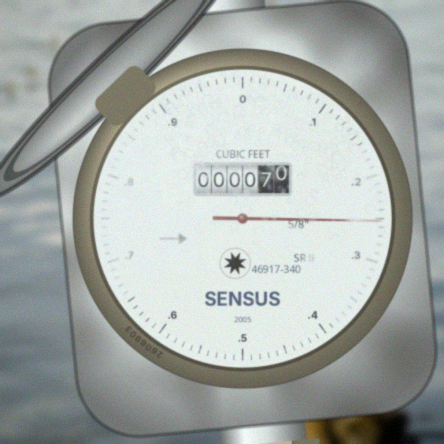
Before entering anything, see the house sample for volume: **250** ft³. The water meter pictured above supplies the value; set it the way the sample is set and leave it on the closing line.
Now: **70.25** ft³
